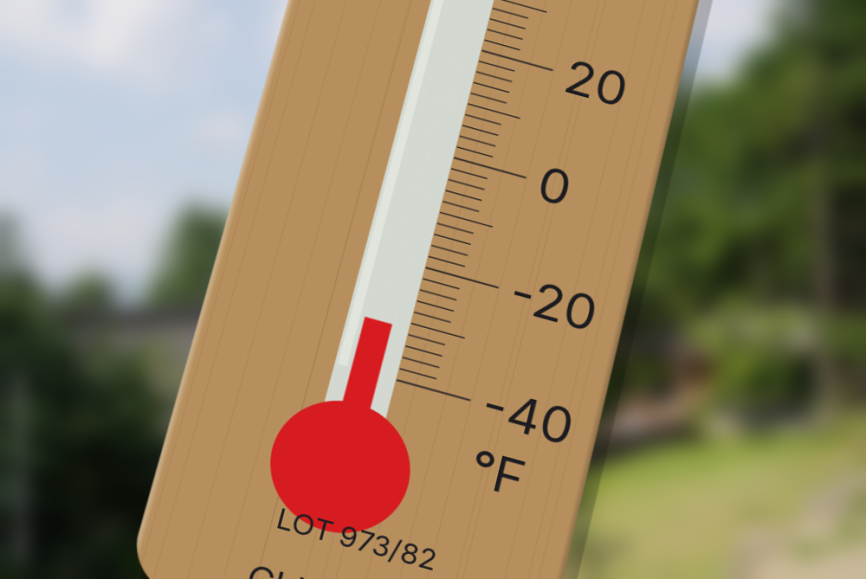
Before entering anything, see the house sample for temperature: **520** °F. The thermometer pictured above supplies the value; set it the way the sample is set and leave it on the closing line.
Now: **-31** °F
